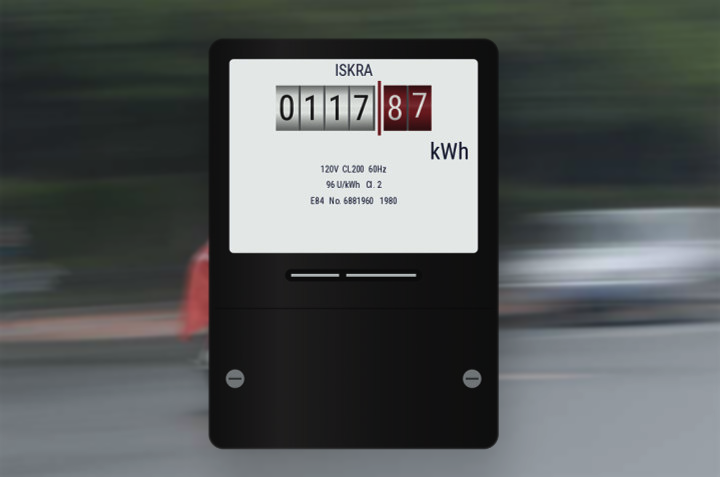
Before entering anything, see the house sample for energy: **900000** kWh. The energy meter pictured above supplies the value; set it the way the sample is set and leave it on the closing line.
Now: **117.87** kWh
